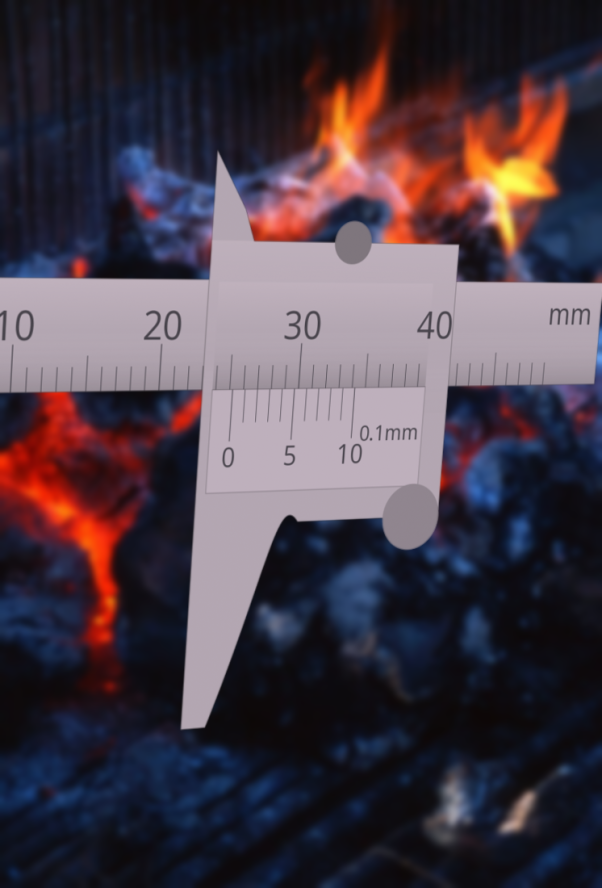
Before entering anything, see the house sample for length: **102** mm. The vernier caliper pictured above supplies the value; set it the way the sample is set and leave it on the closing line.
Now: **25.2** mm
